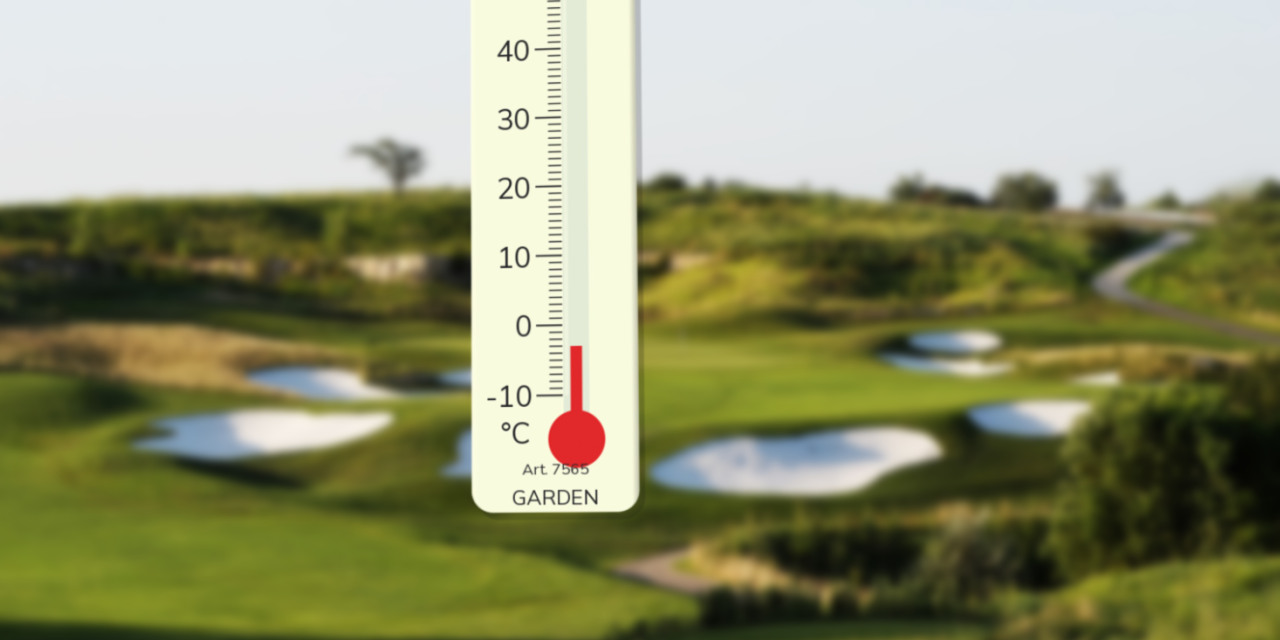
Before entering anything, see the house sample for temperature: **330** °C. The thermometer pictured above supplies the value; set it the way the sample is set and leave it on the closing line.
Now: **-3** °C
